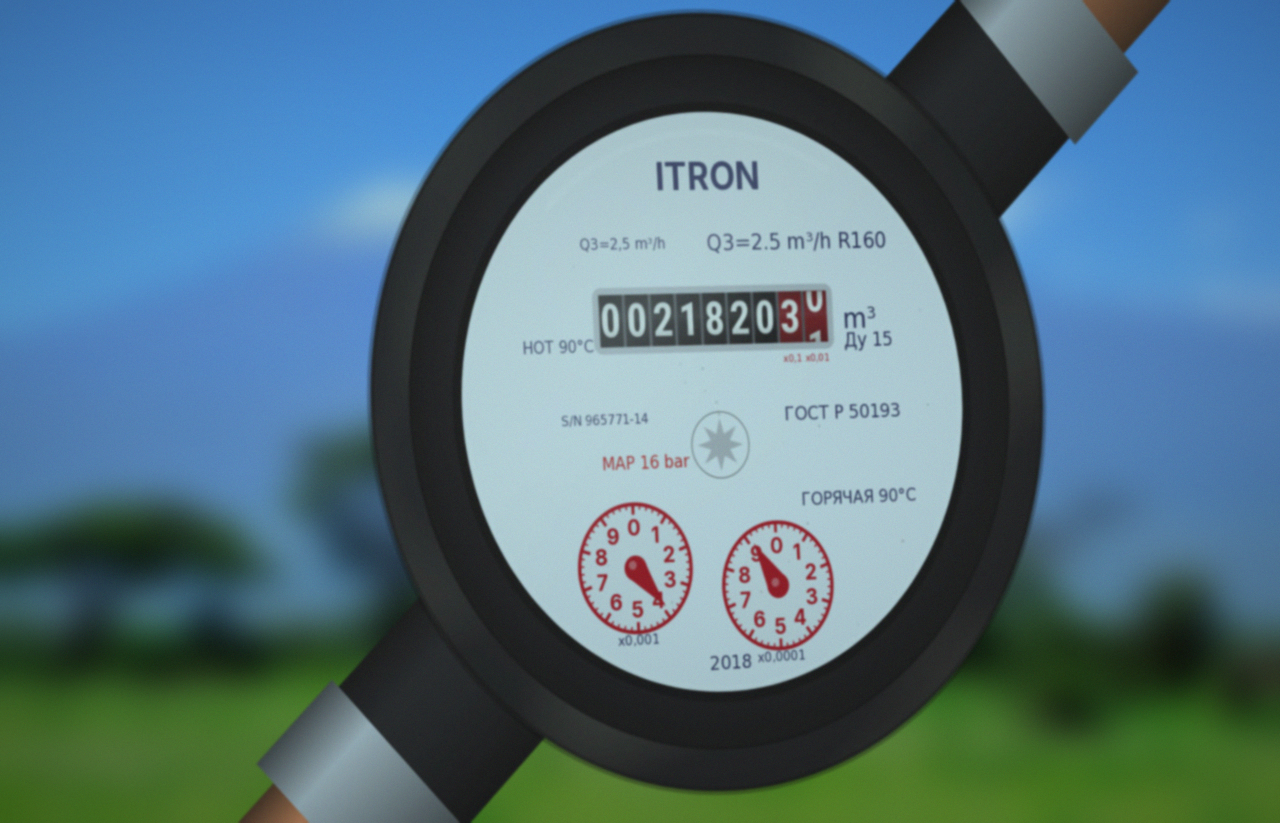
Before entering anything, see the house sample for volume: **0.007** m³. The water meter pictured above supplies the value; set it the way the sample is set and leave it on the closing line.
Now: **21820.3039** m³
